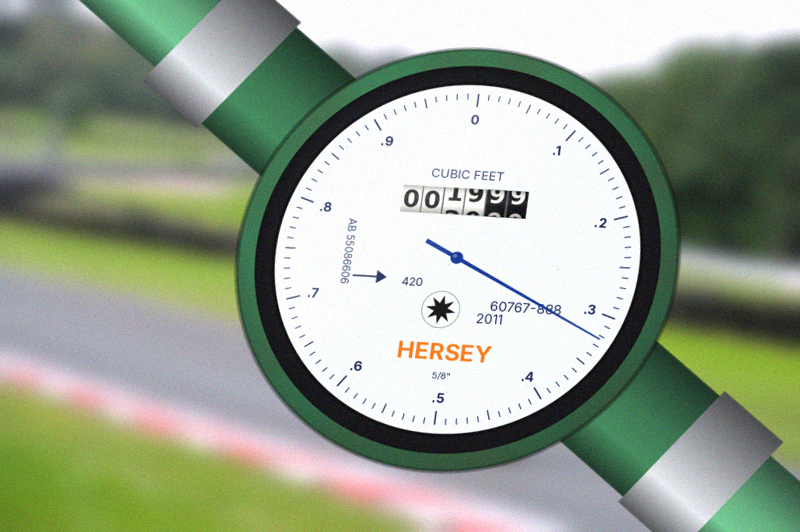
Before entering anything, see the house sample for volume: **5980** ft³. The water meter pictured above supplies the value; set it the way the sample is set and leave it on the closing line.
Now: **1999.32** ft³
